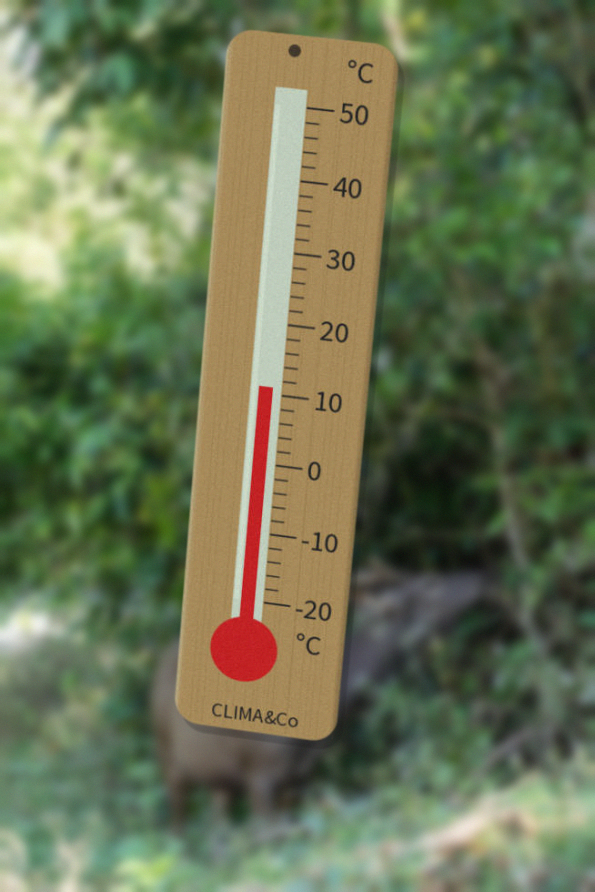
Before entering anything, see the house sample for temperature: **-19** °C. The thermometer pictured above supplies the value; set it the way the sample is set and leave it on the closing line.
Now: **11** °C
